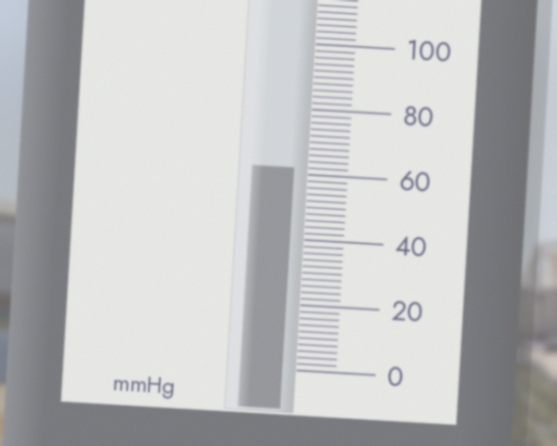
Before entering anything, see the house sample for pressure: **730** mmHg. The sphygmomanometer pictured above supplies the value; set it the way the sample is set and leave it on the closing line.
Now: **62** mmHg
